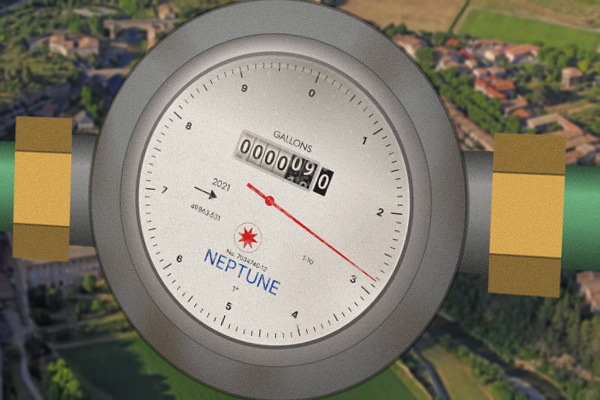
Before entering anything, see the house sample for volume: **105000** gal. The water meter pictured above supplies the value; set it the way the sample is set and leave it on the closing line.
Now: **92.8** gal
